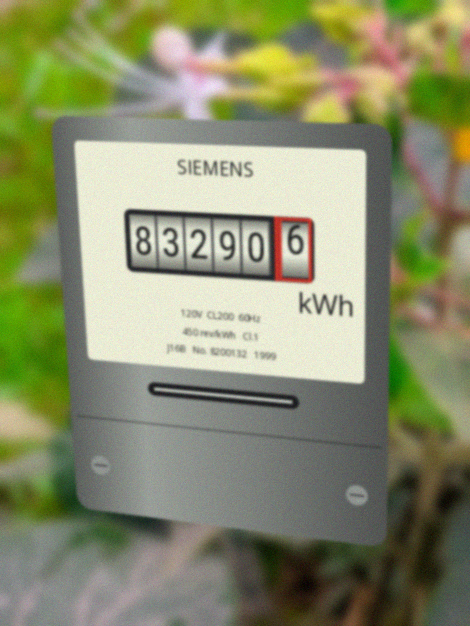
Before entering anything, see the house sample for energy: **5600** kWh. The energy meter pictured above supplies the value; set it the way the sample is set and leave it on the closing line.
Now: **83290.6** kWh
